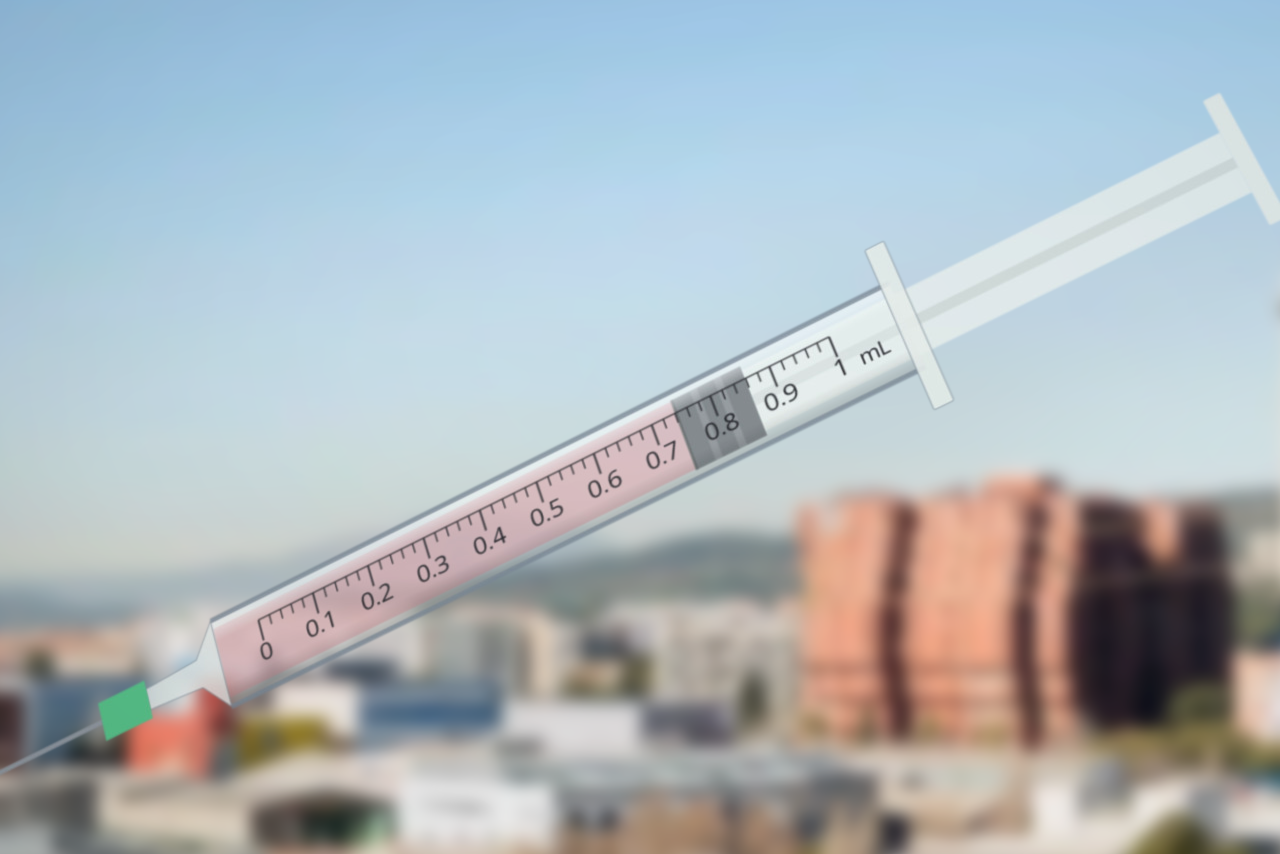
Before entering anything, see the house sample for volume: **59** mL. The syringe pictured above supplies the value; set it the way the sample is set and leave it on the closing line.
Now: **0.74** mL
